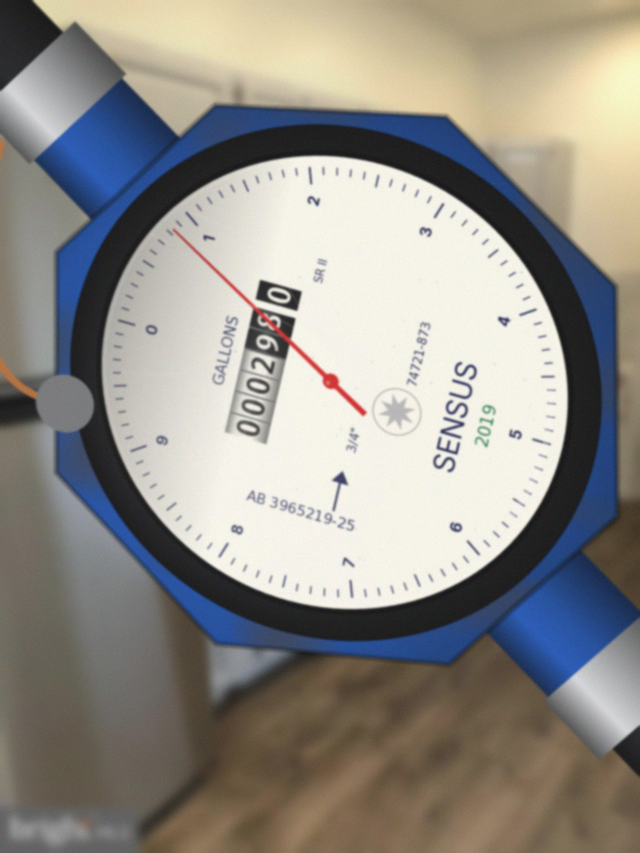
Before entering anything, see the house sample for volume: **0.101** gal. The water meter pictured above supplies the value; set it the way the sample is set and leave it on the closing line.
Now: **2980.8** gal
